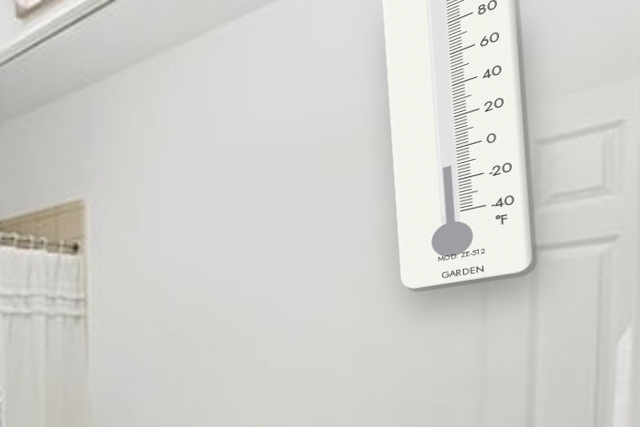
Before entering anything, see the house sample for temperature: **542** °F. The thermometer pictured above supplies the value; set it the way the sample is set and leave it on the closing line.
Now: **-10** °F
